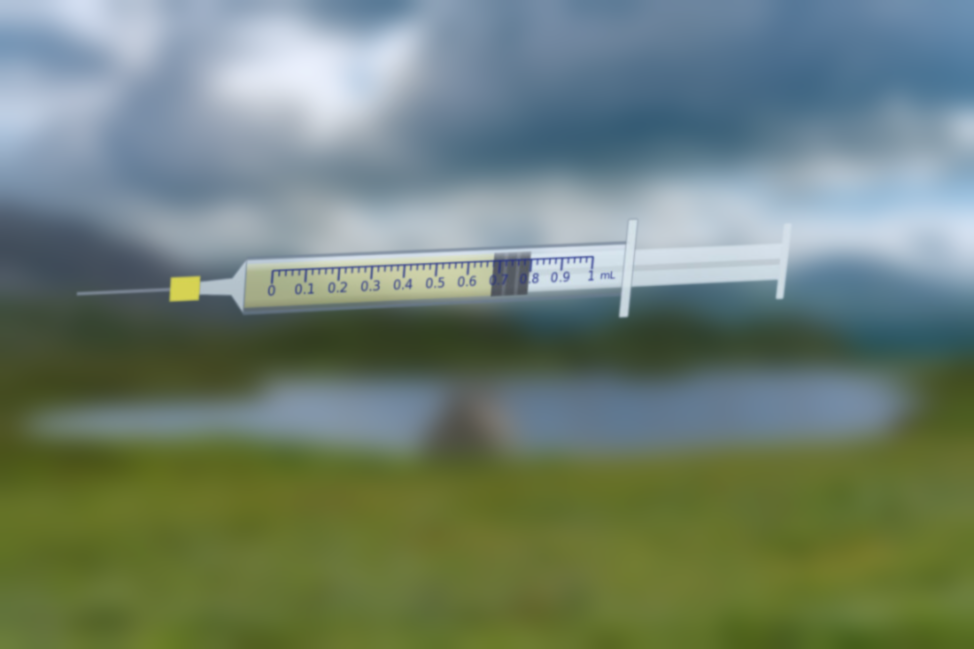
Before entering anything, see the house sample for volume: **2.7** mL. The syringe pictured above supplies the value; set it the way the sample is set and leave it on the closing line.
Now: **0.68** mL
